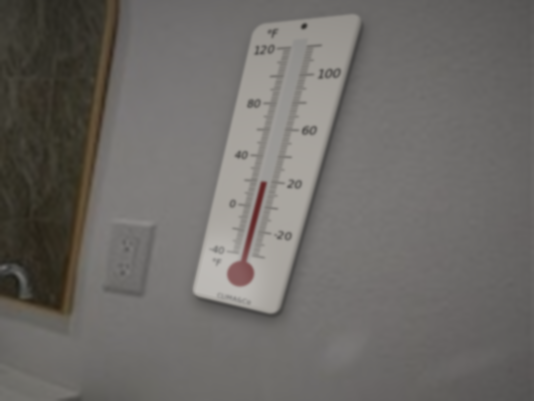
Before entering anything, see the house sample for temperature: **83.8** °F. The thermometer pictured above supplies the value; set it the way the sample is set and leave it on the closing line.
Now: **20** °F
